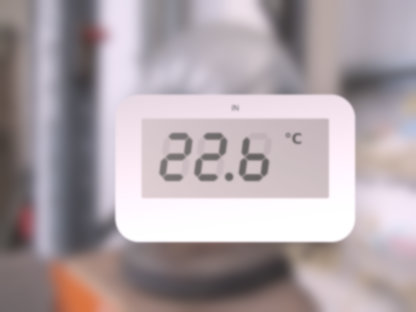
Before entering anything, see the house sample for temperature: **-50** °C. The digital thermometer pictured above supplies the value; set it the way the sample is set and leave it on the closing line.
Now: **22.6** °C
